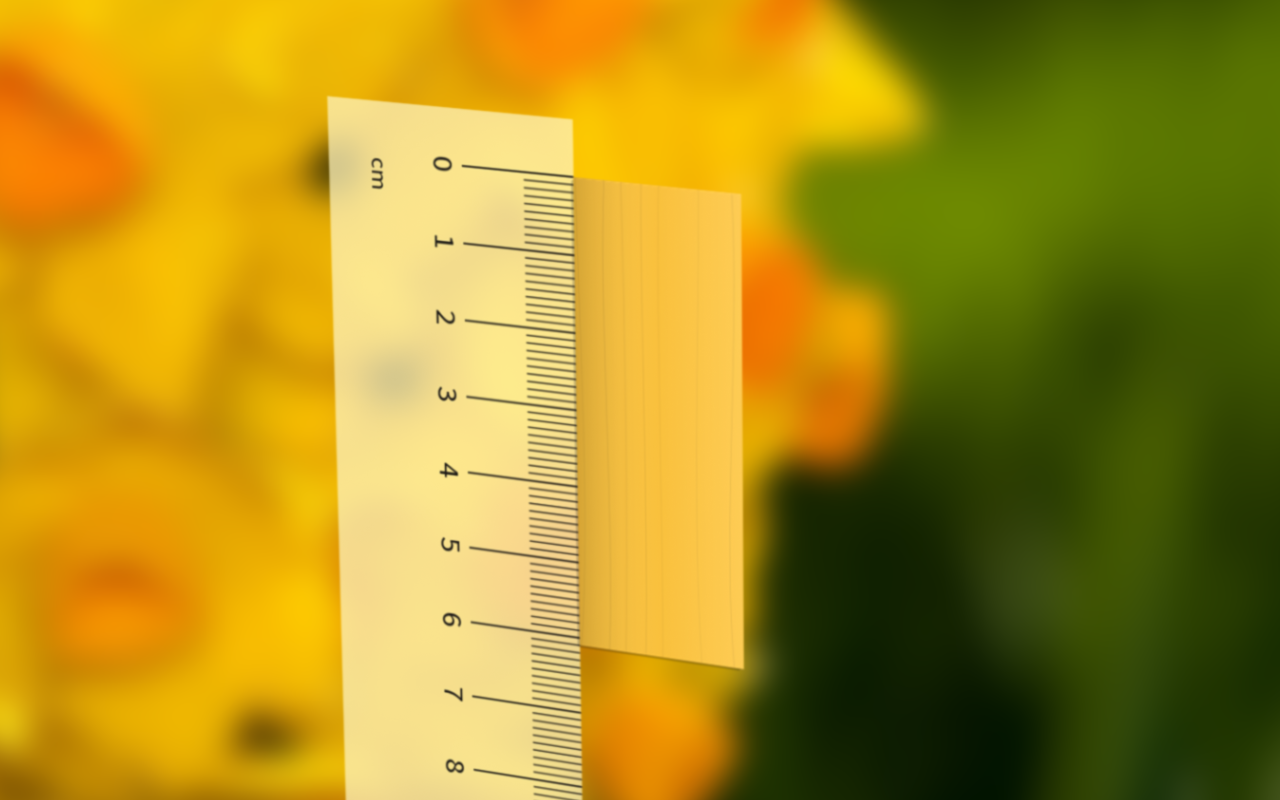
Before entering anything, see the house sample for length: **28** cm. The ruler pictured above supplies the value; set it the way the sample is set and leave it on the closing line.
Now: **6.1** cm
